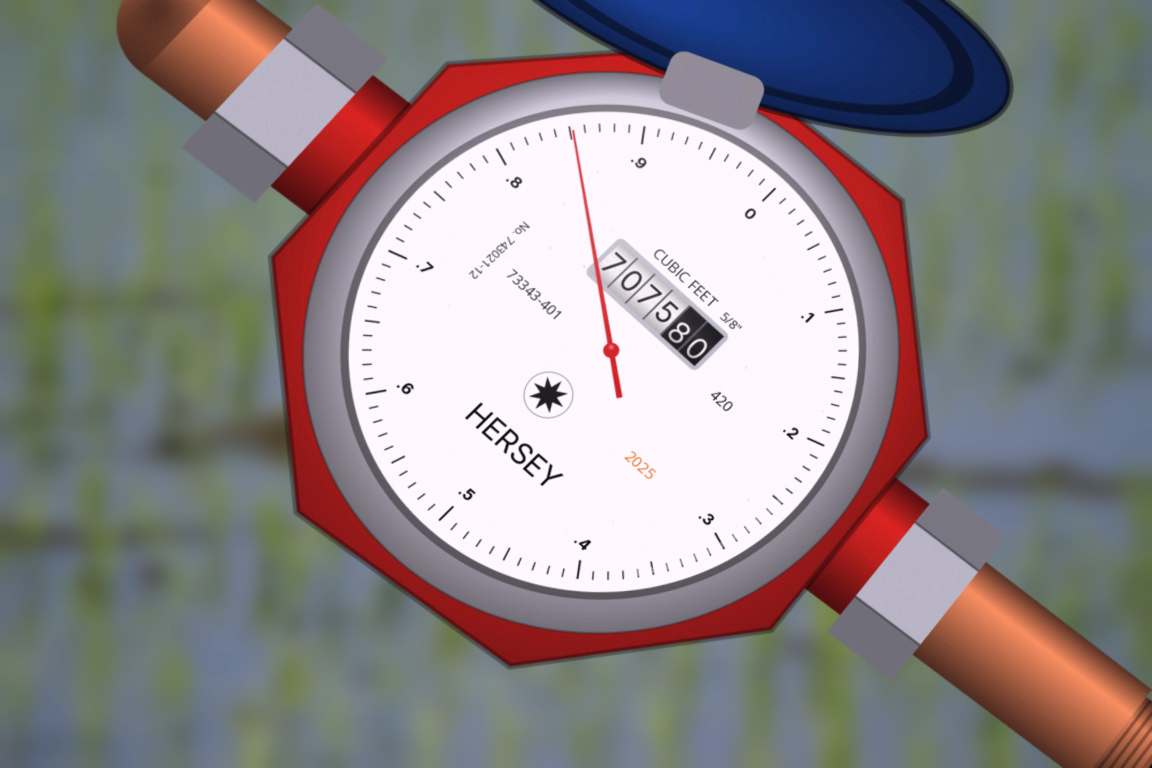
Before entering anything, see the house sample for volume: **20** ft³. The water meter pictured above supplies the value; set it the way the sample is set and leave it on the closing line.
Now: **707579.85** ft³
